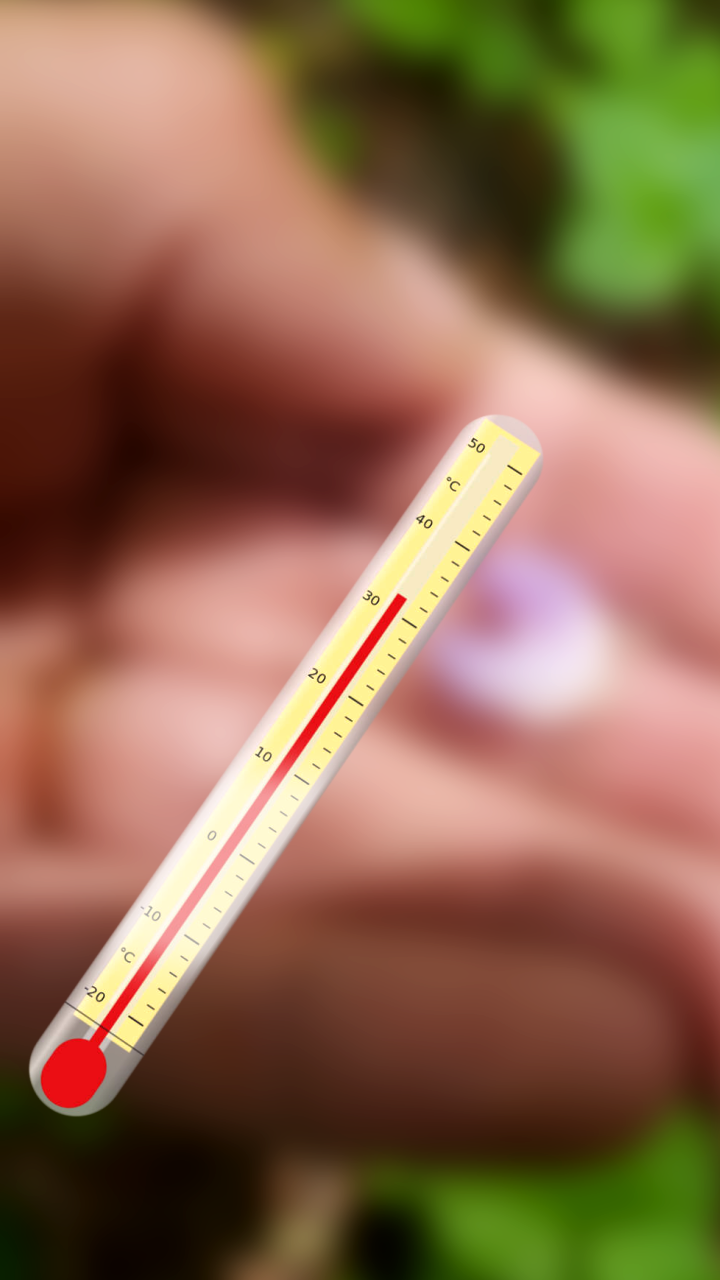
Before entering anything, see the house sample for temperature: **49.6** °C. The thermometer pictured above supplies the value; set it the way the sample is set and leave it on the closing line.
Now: **32** °C
